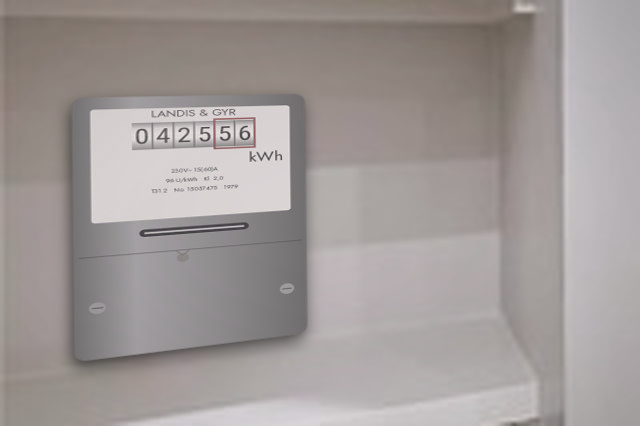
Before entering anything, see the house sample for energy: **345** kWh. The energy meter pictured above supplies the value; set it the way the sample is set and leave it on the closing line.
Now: **425.56** kWh
